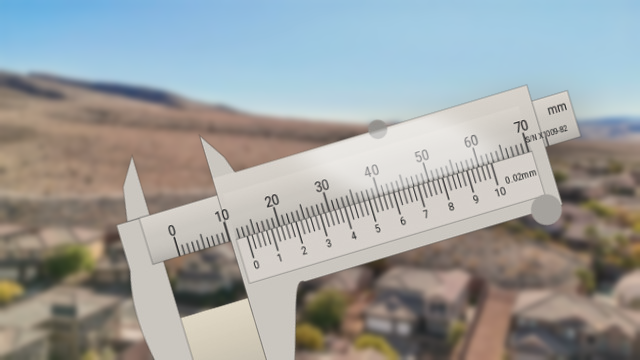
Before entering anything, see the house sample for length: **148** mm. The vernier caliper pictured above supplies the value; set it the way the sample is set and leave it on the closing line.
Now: **13.5** mm
